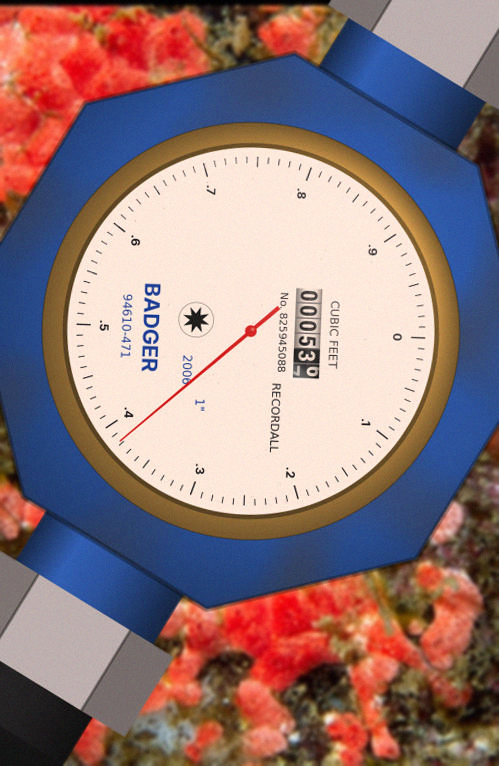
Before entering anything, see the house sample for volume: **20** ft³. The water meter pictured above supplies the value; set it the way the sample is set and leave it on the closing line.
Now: **536.38** ft³
